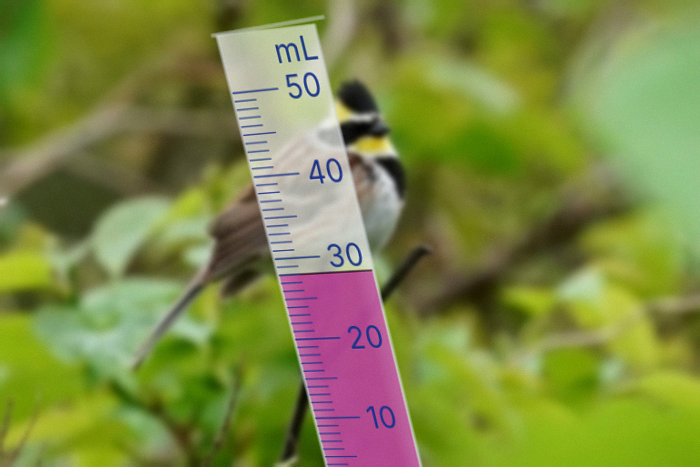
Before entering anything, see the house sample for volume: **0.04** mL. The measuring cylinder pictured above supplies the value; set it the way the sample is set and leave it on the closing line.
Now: **28** mL
